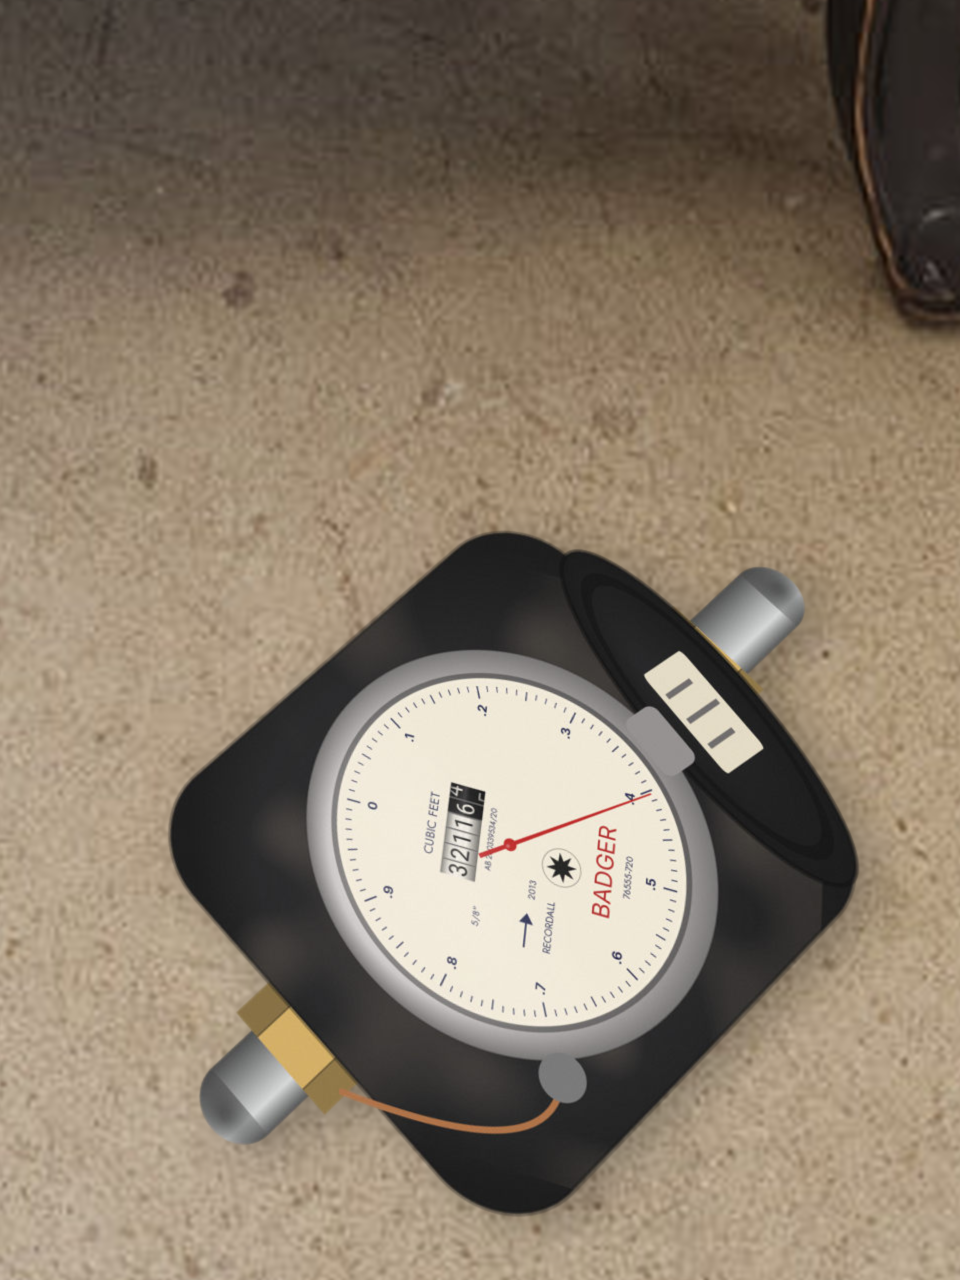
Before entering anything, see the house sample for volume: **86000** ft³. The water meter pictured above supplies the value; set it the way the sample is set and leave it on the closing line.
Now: **321164.40** ft³
